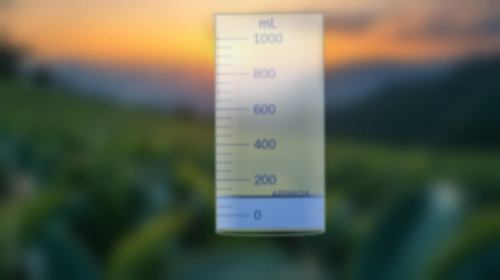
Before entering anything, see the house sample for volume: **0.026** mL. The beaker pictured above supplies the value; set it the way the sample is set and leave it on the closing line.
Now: **100** mL
